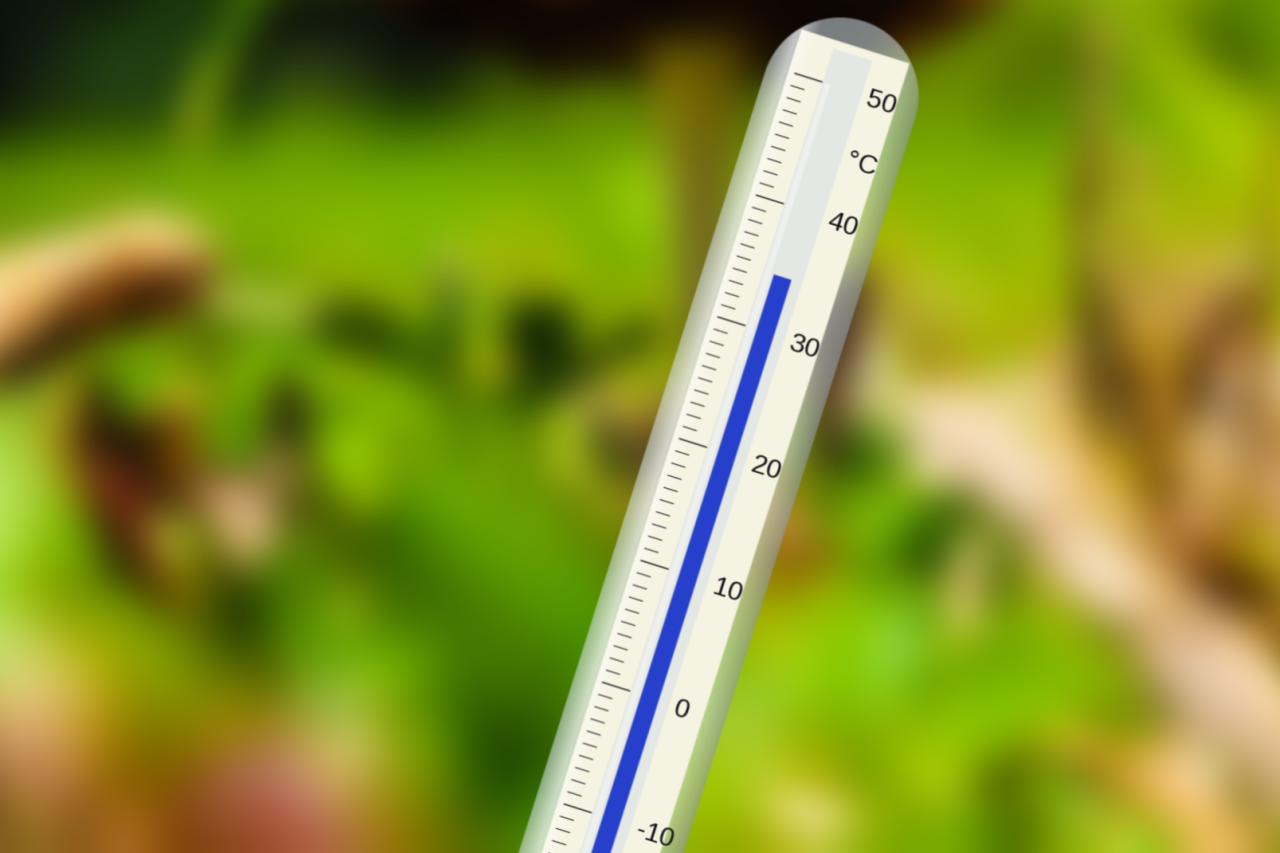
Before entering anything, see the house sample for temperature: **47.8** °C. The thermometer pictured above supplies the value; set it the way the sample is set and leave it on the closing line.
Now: **34.5** °C
